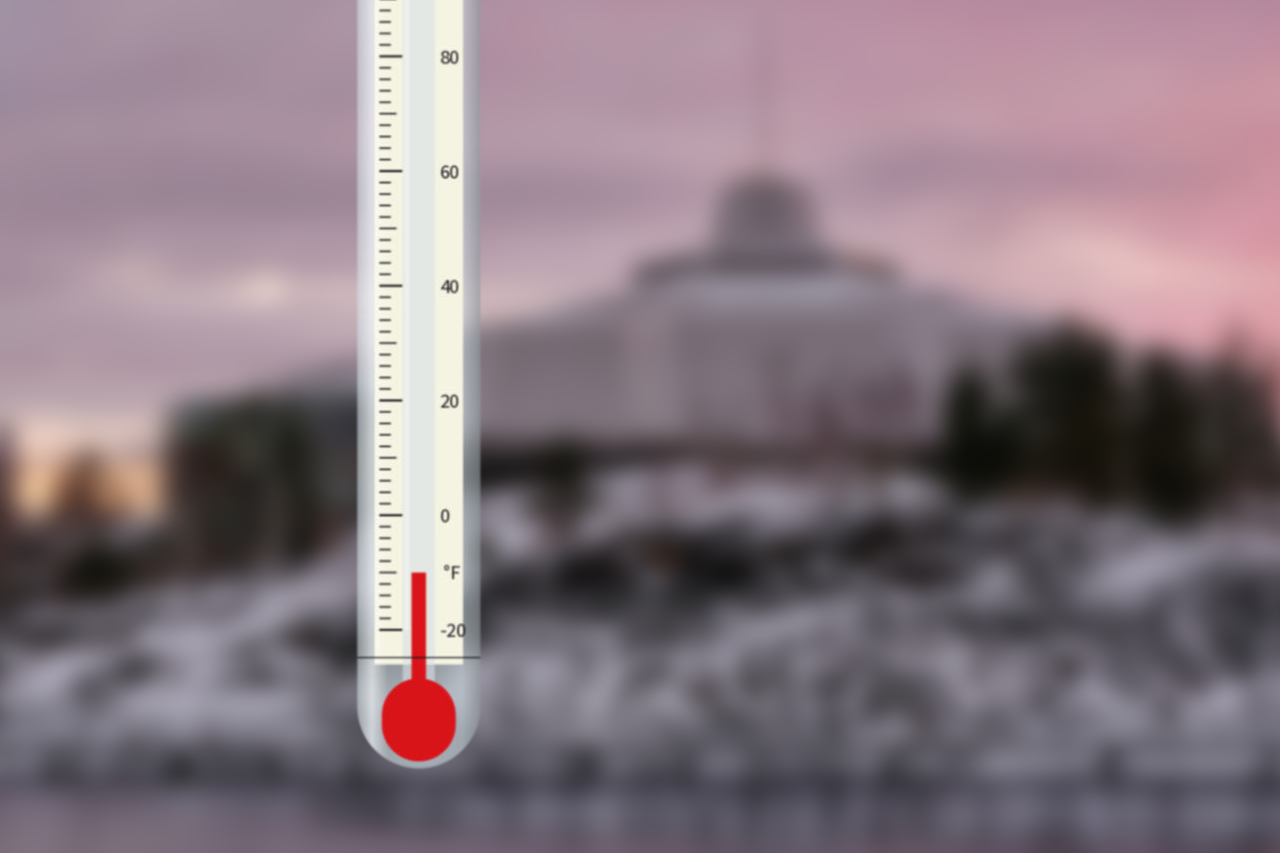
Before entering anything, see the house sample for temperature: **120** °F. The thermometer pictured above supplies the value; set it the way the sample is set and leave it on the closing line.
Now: **-10** °F
